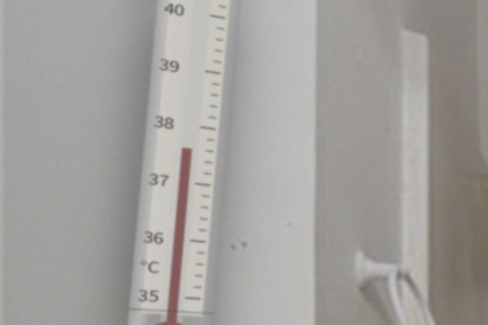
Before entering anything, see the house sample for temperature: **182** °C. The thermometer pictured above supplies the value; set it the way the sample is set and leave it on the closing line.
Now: **37.6** °C
